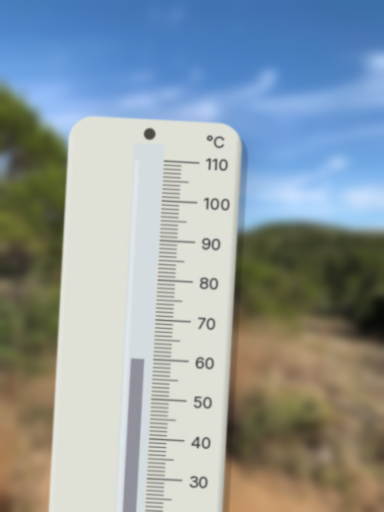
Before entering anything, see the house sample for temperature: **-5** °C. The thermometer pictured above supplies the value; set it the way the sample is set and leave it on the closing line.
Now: **60** °C
